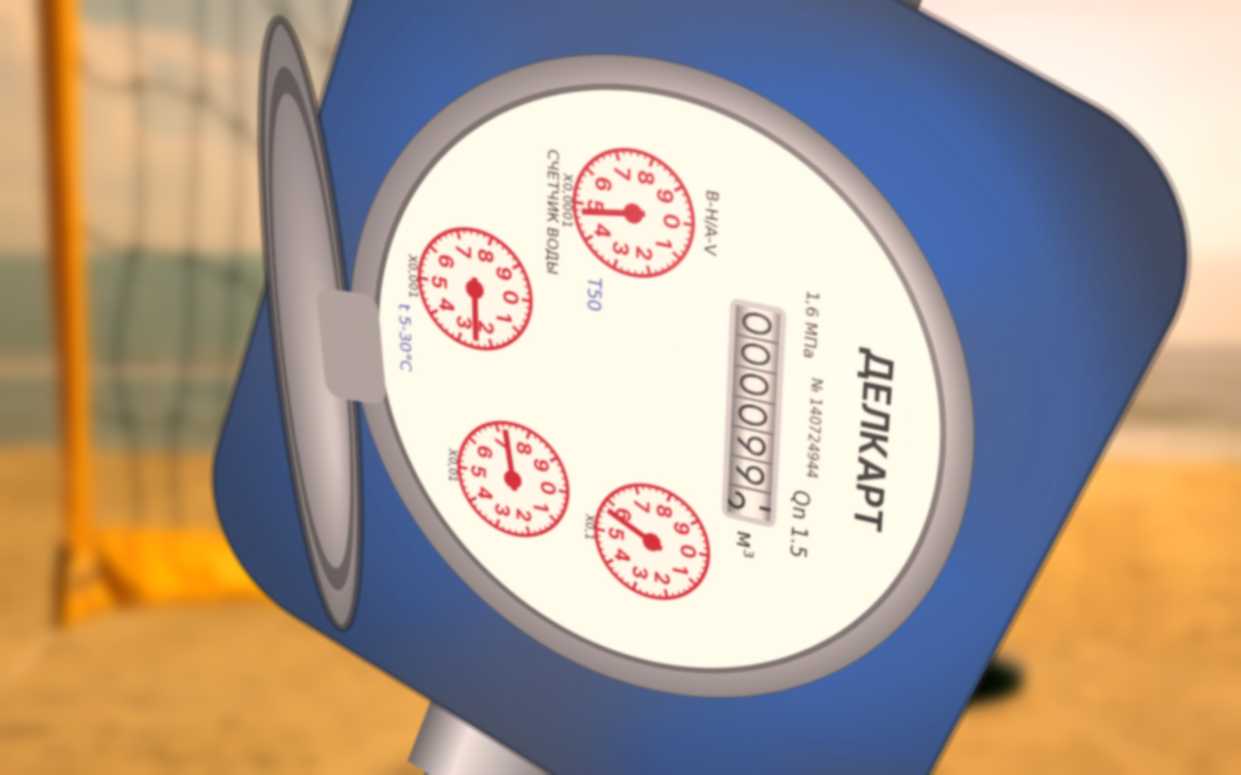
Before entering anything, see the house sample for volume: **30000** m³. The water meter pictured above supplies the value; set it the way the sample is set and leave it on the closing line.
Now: **991.5724** m³
